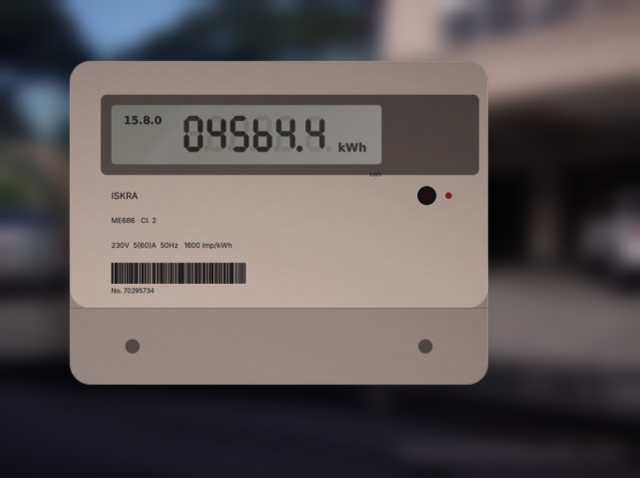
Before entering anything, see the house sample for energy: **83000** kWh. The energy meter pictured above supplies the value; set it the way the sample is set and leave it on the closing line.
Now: **4564.4** kWh
